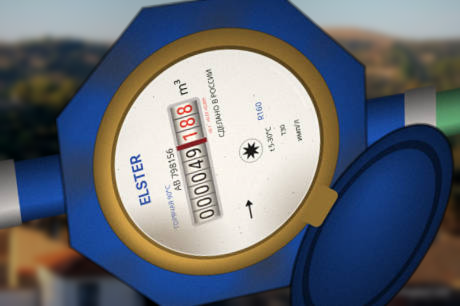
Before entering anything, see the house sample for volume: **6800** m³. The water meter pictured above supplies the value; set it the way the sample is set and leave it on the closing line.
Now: **49.188** m³
